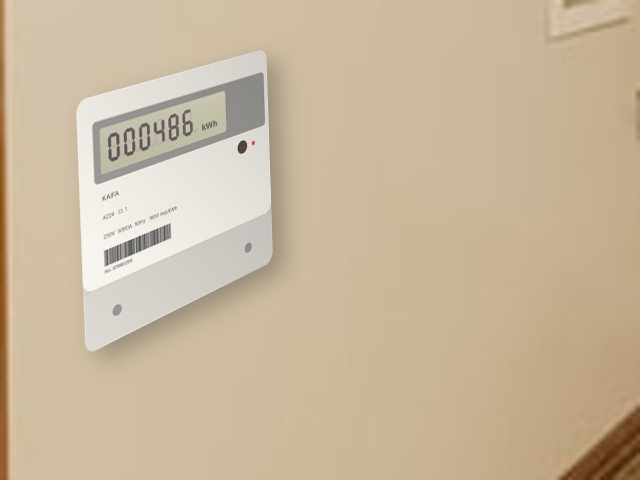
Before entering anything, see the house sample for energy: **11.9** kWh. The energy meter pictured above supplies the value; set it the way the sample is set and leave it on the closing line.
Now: **486** kWh
